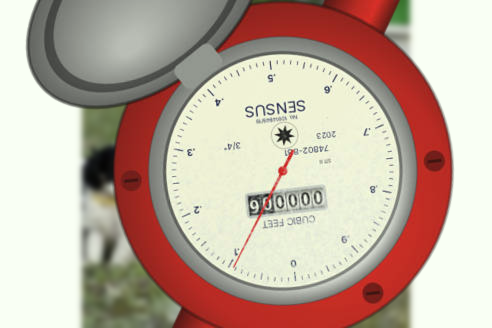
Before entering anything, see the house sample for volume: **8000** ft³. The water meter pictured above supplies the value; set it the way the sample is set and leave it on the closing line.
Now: **6.09** ft³
